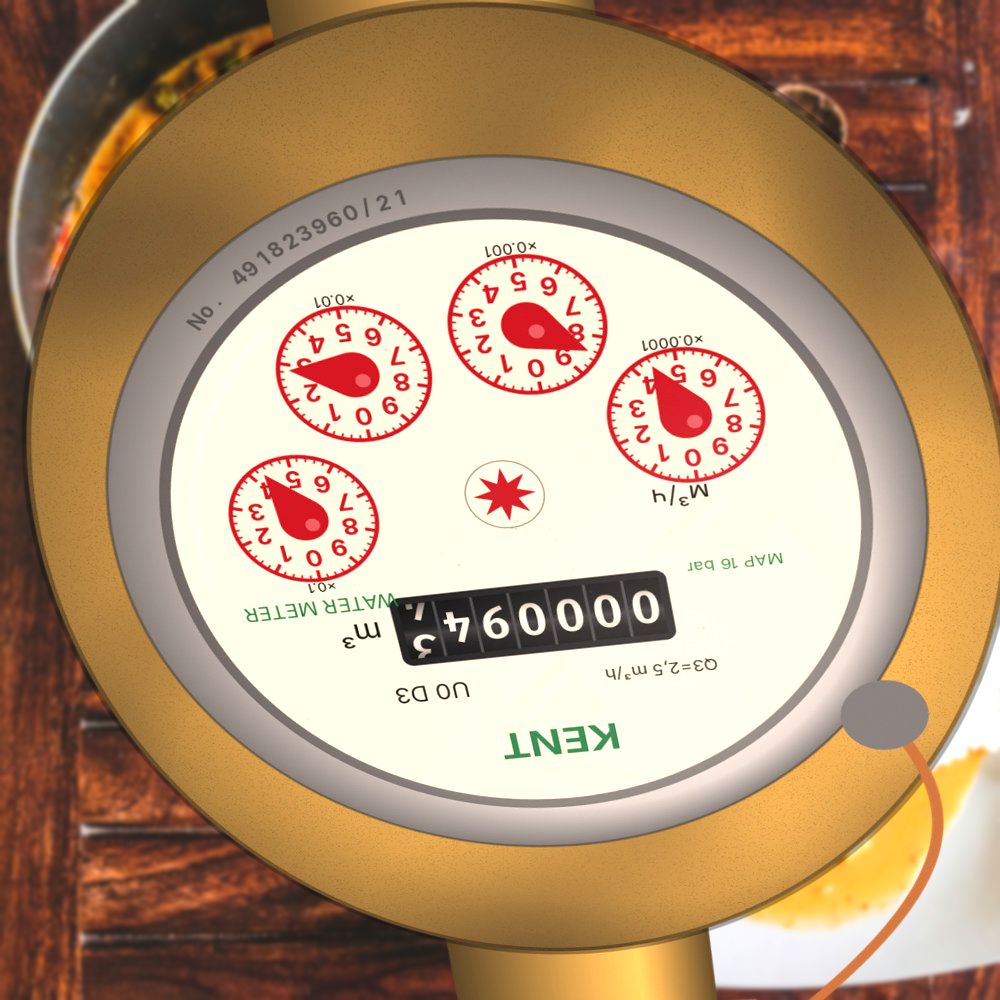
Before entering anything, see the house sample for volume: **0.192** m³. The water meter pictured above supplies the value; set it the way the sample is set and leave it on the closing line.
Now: **943.4284** m³
